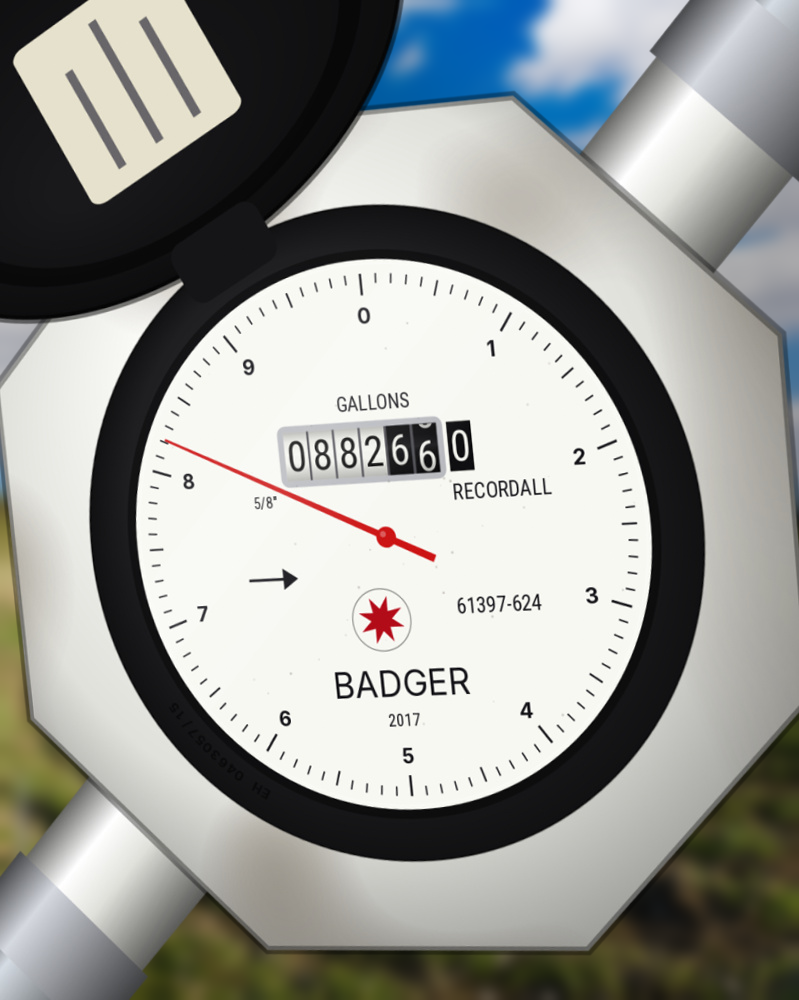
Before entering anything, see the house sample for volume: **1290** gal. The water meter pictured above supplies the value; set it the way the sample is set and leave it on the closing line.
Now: **882658.2** gal
